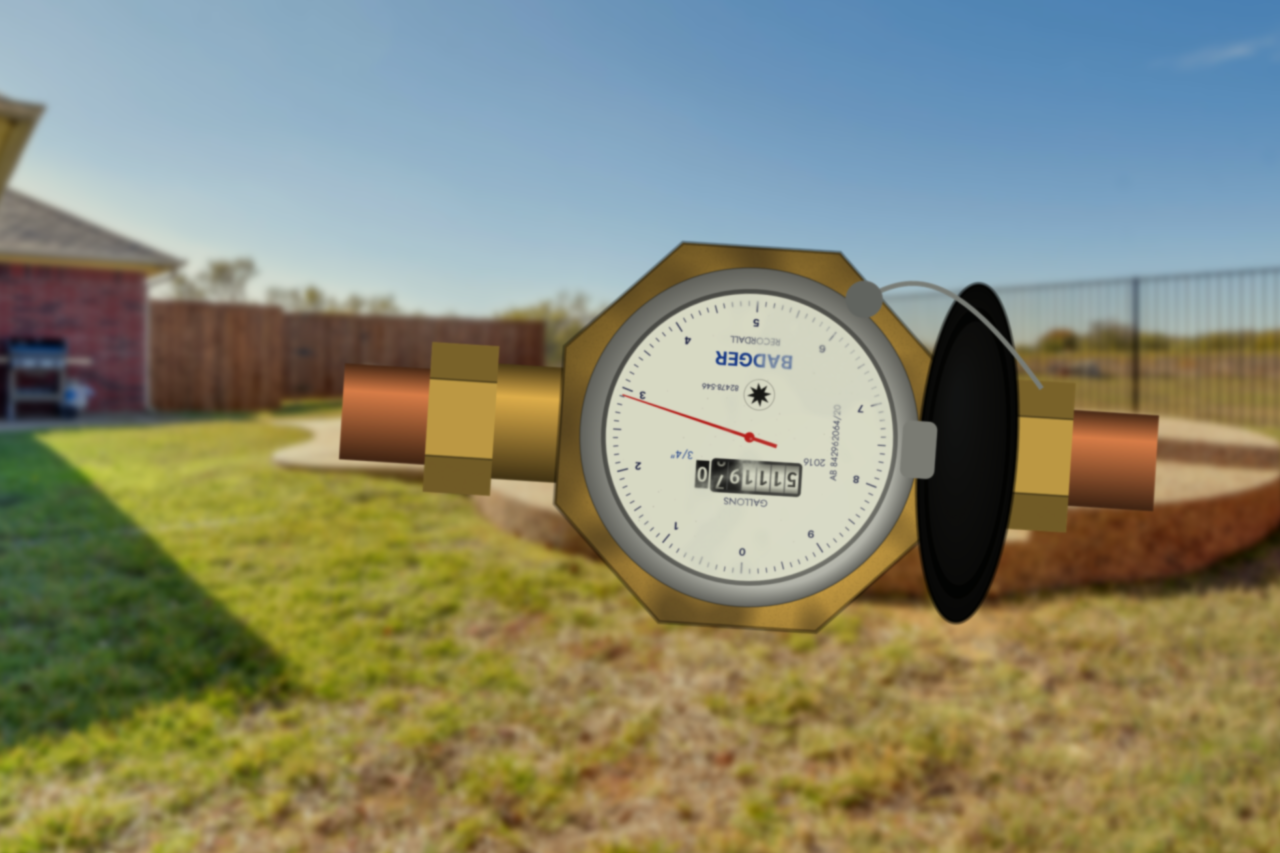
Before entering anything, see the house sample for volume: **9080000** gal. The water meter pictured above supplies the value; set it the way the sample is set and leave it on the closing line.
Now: **5111972.9** gal
